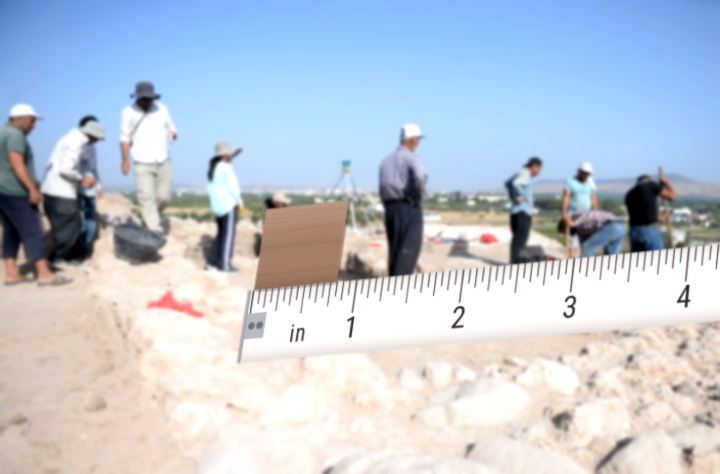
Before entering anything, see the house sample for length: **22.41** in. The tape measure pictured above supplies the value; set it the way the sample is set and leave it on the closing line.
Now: **0.8125** in
